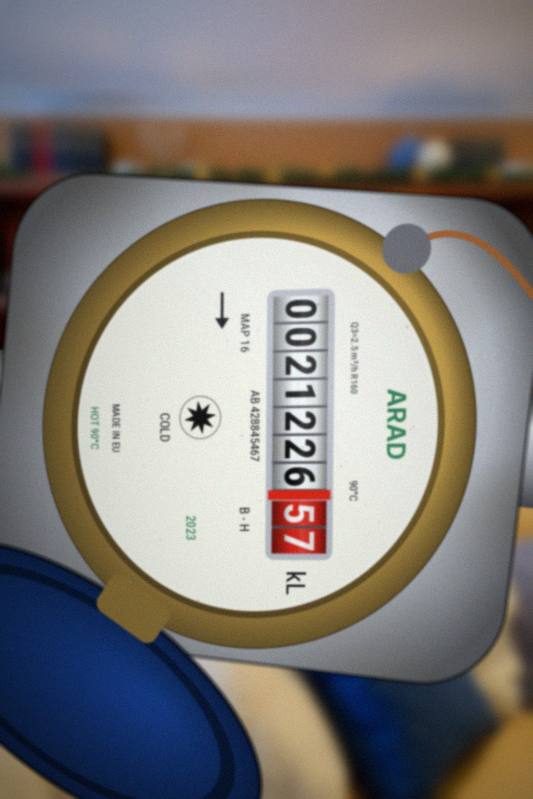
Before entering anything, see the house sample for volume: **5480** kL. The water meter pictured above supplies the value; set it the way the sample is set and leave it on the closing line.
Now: **21226.57** kL
